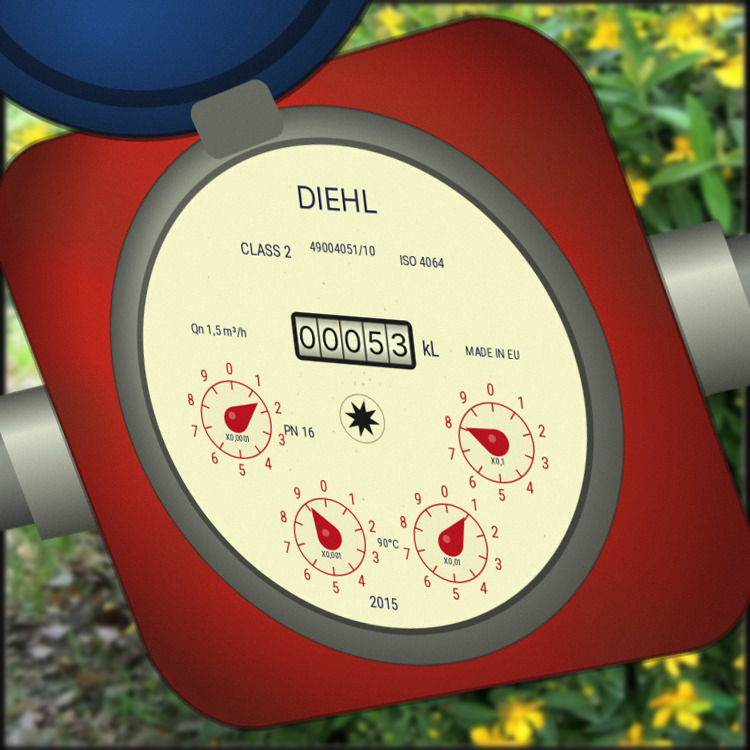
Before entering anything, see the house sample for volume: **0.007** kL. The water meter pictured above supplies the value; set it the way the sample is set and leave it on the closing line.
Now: **53.8091** kL
